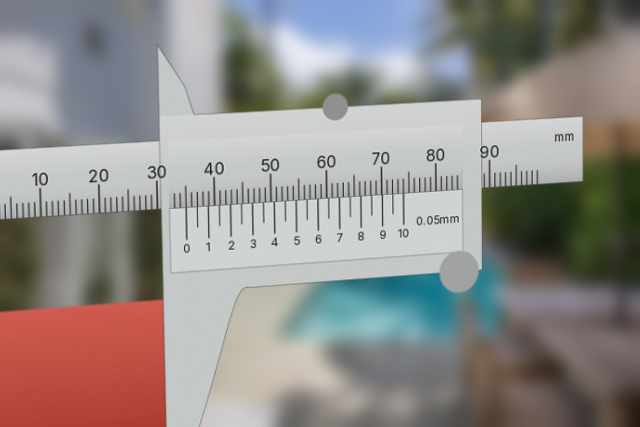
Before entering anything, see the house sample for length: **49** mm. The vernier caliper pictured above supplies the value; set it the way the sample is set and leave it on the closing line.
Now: **35.0** mm
